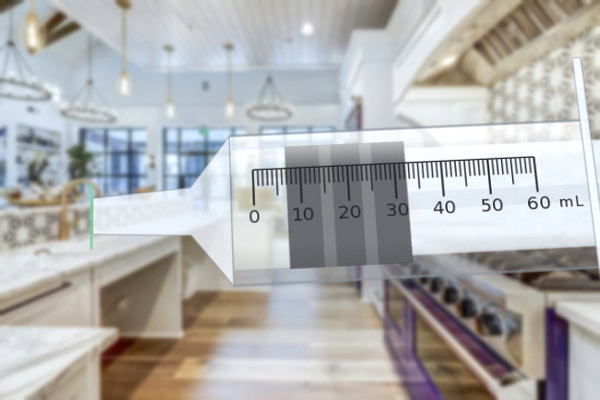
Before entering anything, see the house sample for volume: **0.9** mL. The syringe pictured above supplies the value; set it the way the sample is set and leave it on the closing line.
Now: **7** mL
